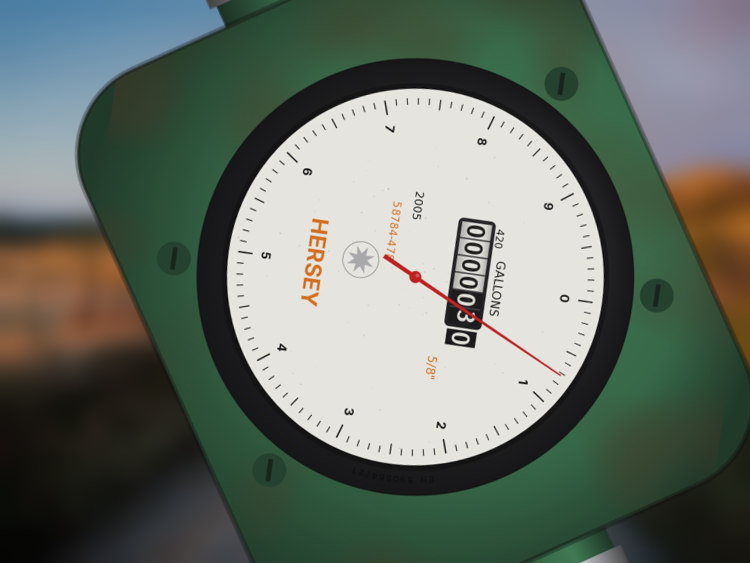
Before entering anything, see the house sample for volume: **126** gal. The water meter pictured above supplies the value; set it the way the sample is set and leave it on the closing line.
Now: **30.7** gal
